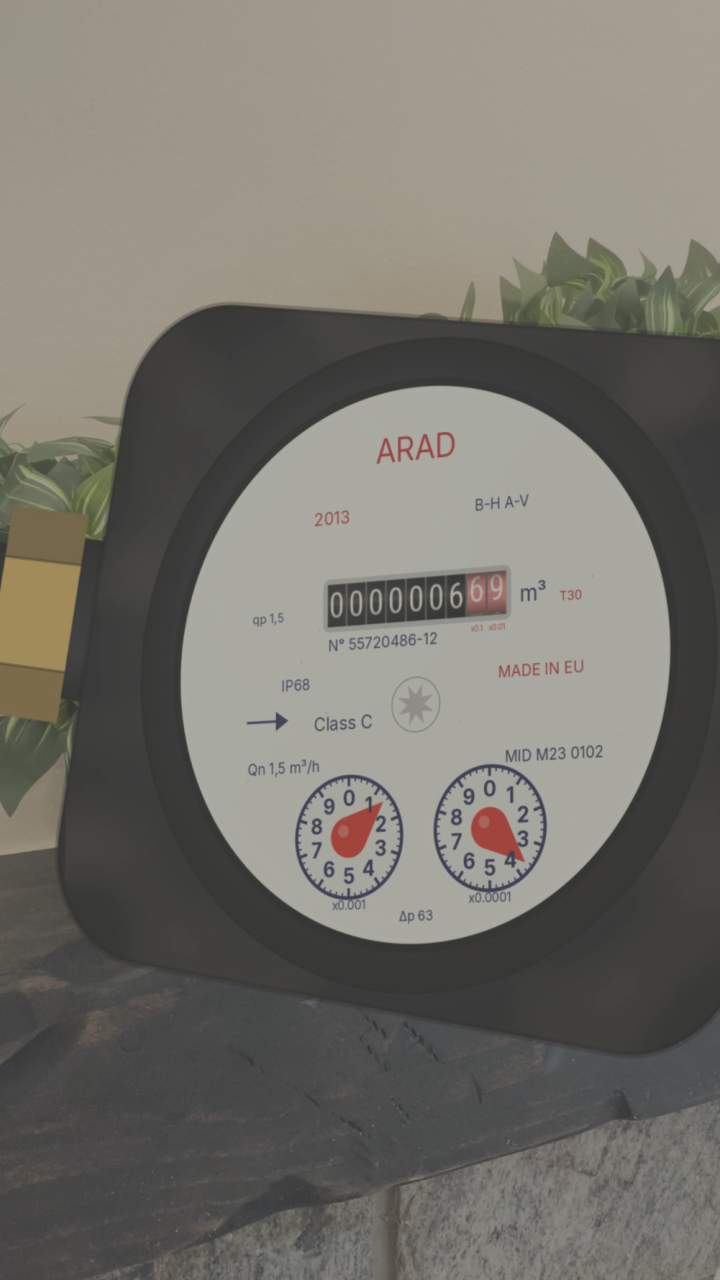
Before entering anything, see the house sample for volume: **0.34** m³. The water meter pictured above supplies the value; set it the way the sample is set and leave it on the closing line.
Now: **6.6913** m³
